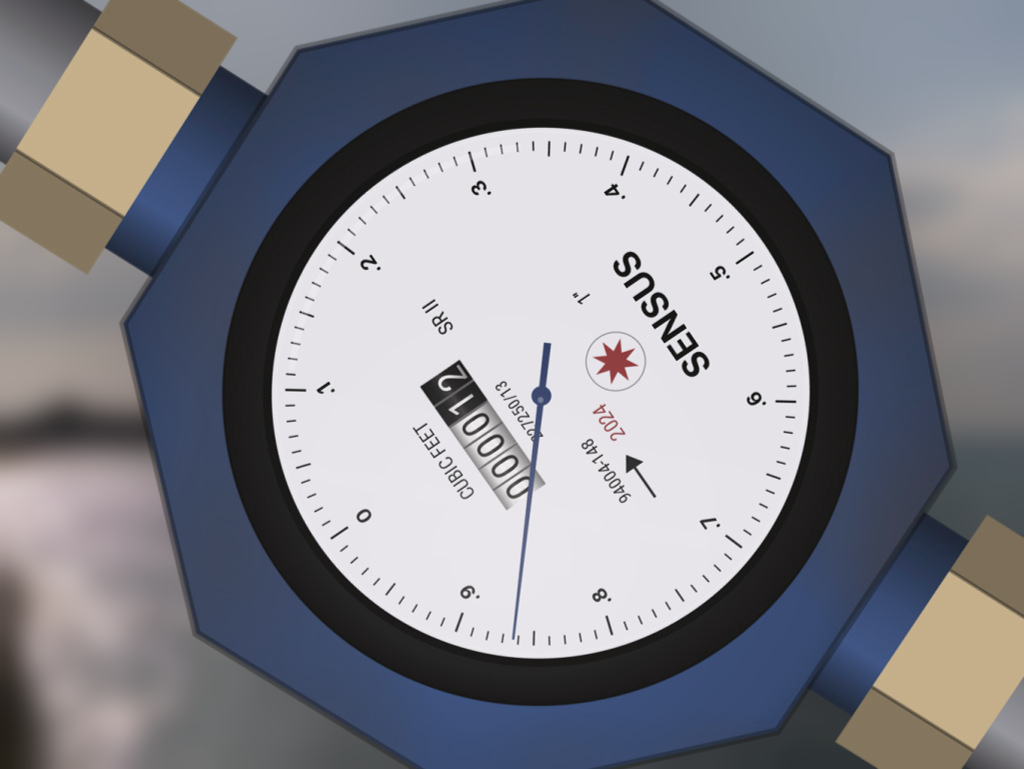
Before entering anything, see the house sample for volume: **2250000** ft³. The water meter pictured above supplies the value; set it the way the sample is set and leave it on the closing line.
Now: **11.86** ft³
